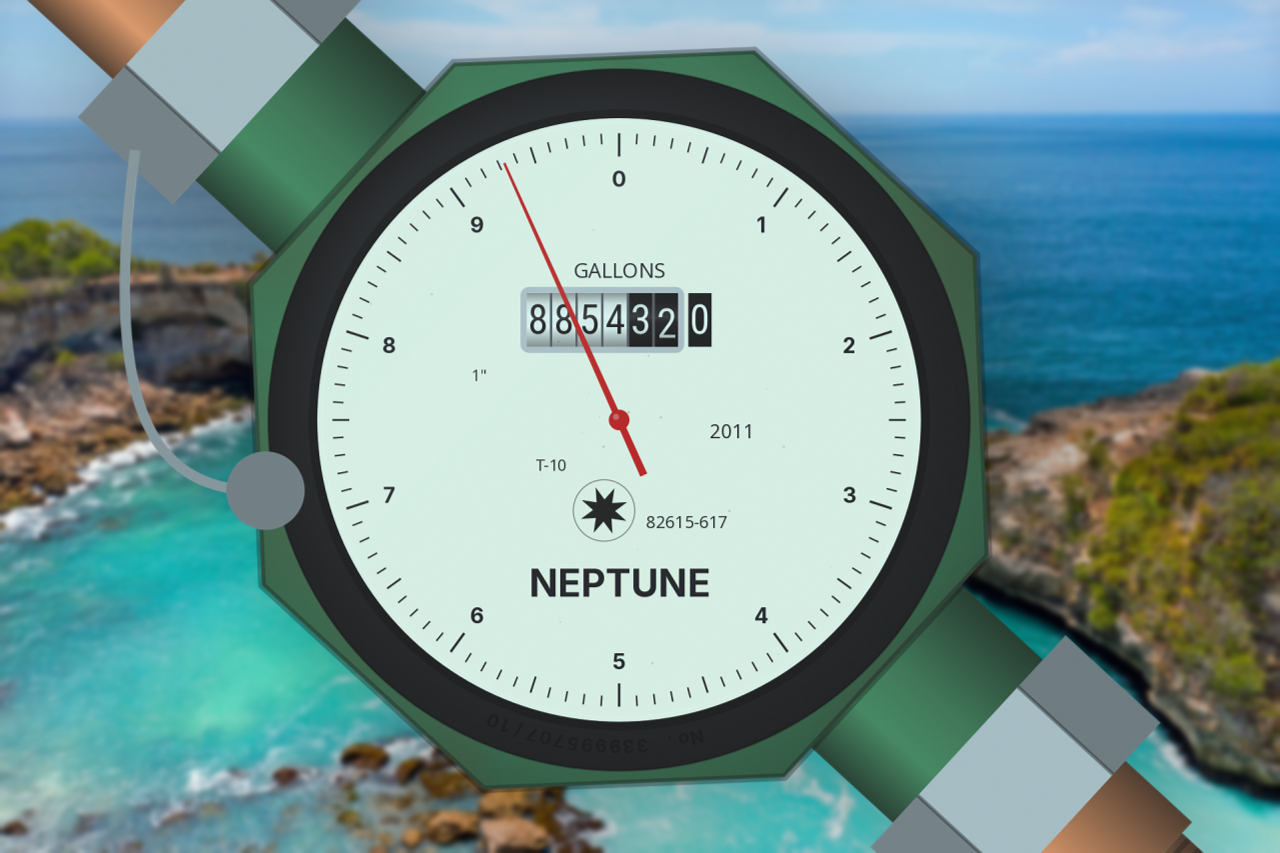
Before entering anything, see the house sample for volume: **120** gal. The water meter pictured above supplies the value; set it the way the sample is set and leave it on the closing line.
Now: **8854319.3** gal
